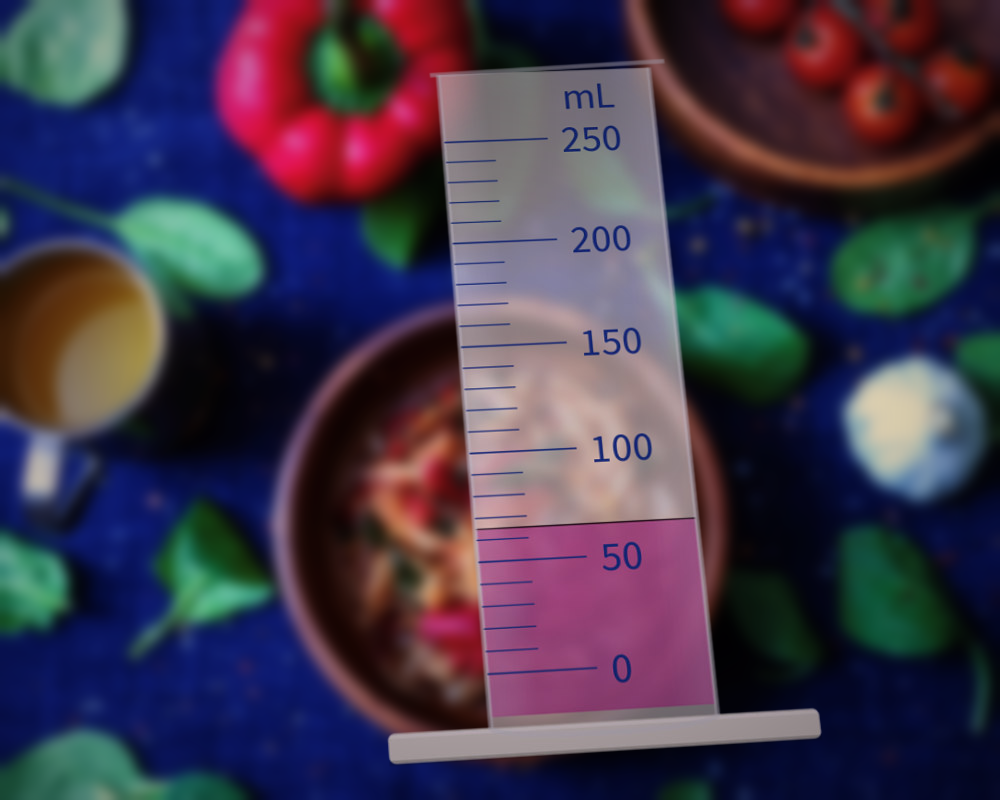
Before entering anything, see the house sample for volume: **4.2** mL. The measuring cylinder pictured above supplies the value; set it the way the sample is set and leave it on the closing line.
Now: **65** mL
